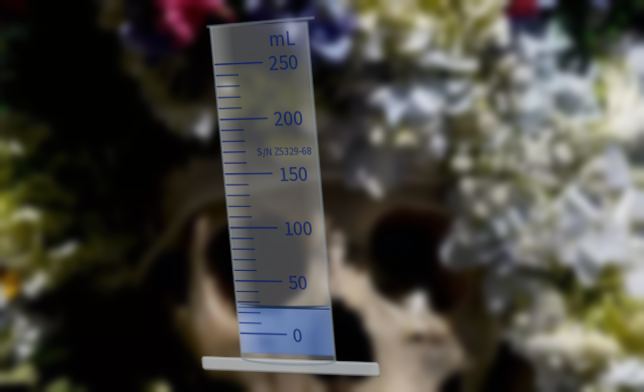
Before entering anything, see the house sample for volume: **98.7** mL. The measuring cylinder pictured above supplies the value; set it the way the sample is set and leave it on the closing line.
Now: **25** mL
